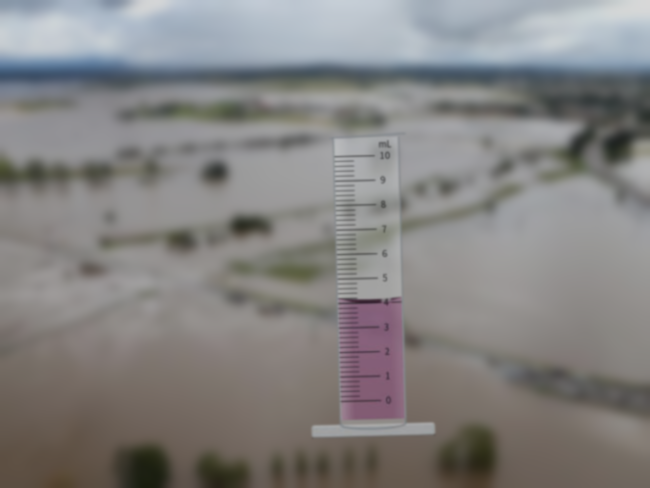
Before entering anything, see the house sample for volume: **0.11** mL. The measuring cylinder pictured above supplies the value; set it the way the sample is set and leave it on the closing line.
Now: **4** mL
